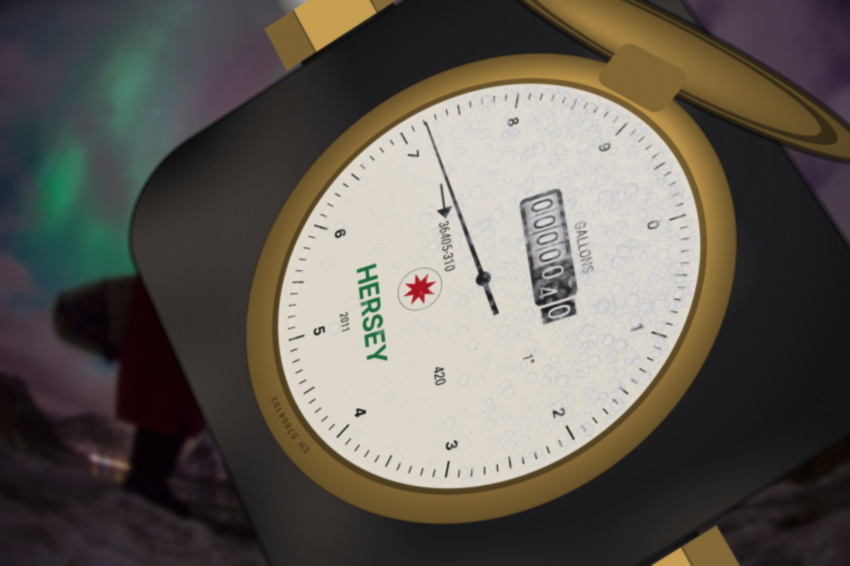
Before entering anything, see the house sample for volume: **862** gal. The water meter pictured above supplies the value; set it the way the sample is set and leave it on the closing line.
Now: **37.2** gal
